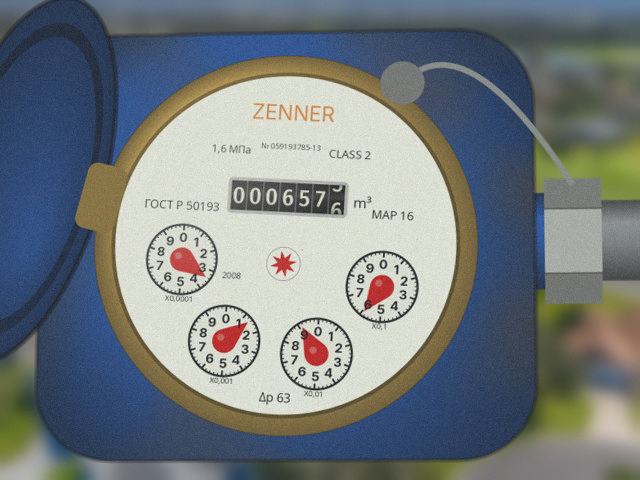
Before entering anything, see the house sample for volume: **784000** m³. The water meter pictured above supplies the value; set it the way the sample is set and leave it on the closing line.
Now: **6575.5913** m³
